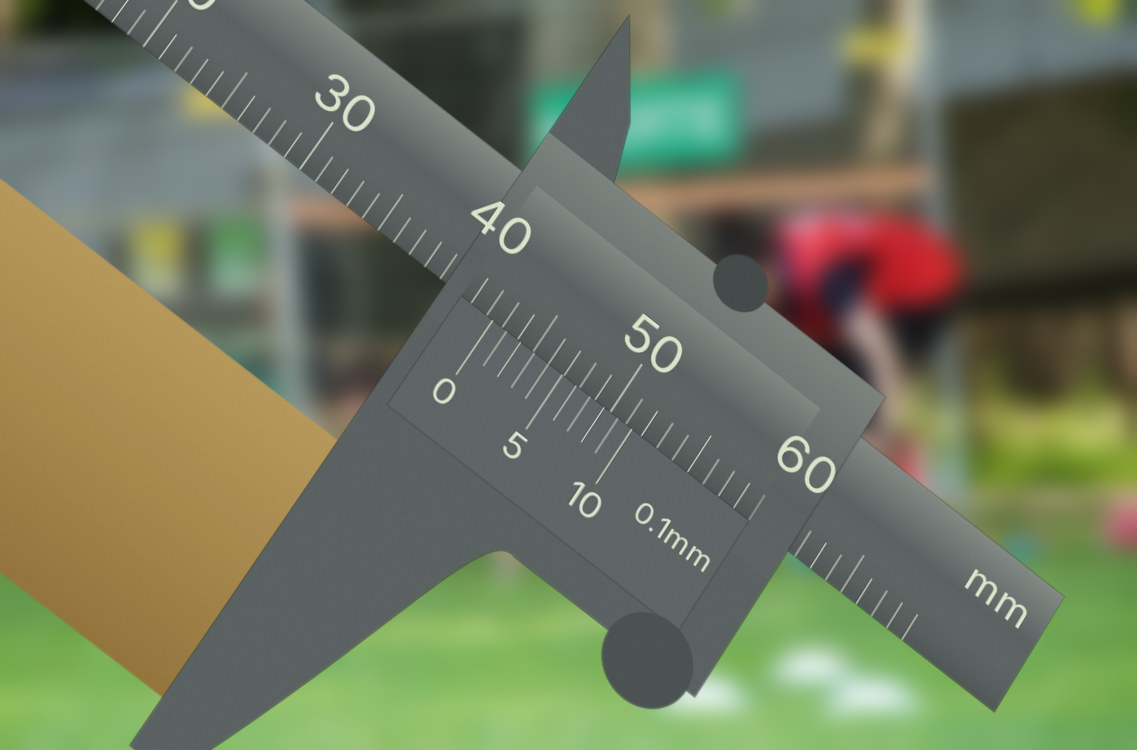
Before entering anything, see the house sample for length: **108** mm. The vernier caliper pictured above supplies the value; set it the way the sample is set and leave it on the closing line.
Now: **42.4** mm
